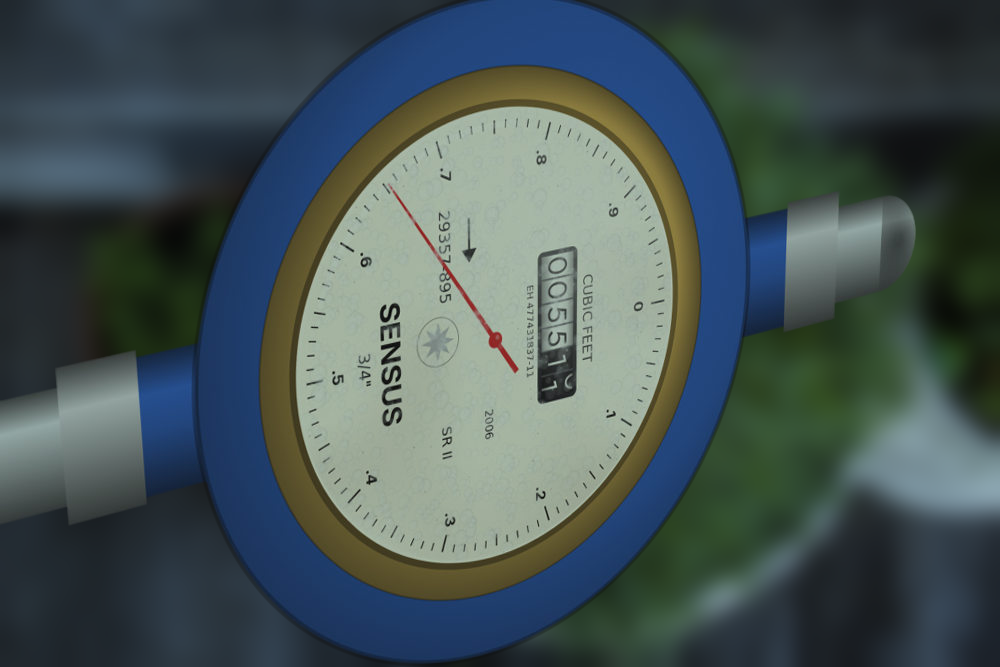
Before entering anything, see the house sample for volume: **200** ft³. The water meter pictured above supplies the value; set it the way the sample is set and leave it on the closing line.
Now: **5510.65** ft³
